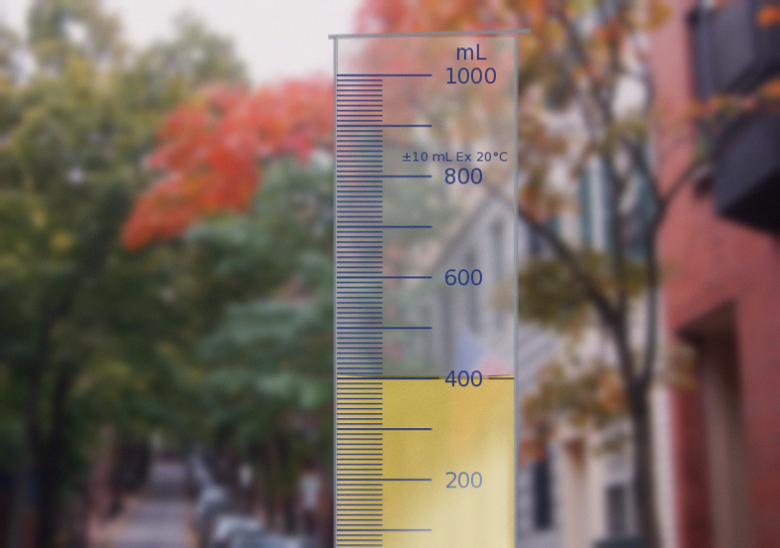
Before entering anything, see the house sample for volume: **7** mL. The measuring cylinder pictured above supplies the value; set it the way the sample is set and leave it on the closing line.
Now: **400** mL
